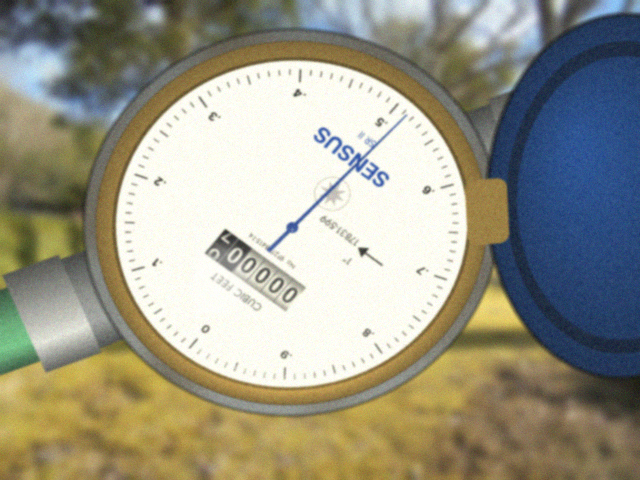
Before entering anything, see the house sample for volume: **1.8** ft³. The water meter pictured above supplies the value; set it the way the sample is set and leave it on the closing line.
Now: **6.51** ft³
